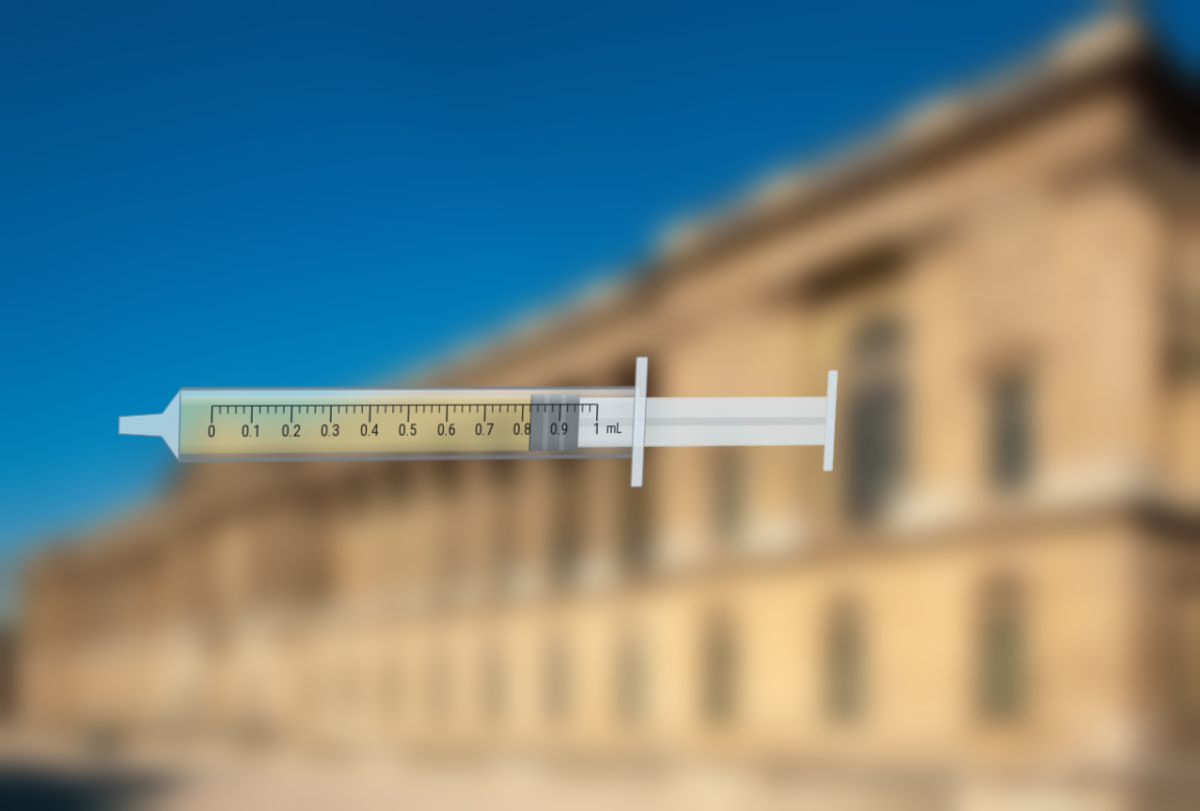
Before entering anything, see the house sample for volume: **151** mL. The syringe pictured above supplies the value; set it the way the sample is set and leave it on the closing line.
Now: **0.82** mL
